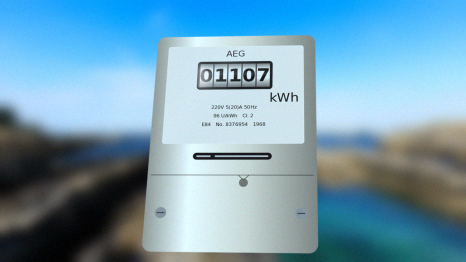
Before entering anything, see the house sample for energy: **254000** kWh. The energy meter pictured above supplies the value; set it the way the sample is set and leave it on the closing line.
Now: **1107** kWh
